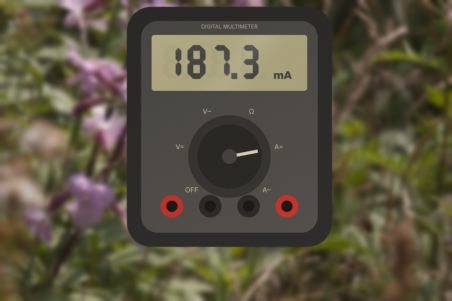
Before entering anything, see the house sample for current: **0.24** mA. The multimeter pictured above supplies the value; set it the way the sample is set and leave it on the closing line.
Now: **187.3** mA
